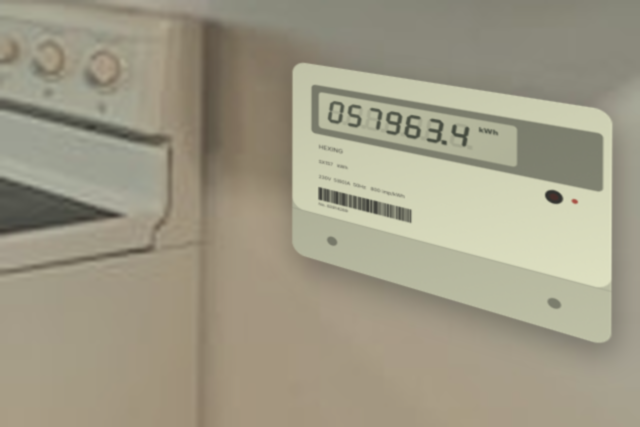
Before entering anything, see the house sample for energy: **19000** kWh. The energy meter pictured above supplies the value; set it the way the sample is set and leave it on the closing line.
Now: **57963.4** kWh
